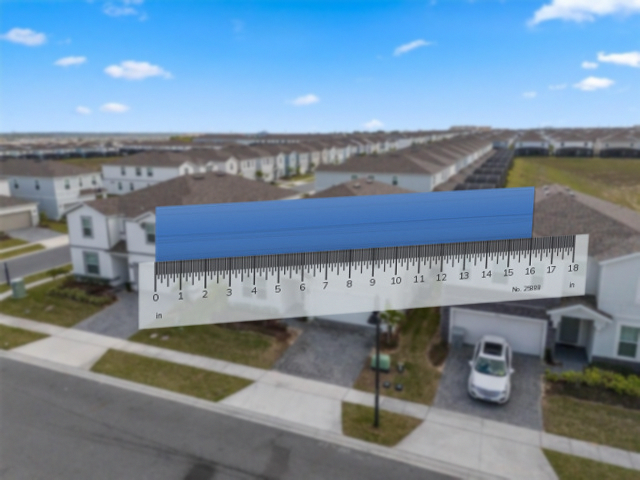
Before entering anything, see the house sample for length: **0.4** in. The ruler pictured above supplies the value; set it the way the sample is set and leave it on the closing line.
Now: **16** in
